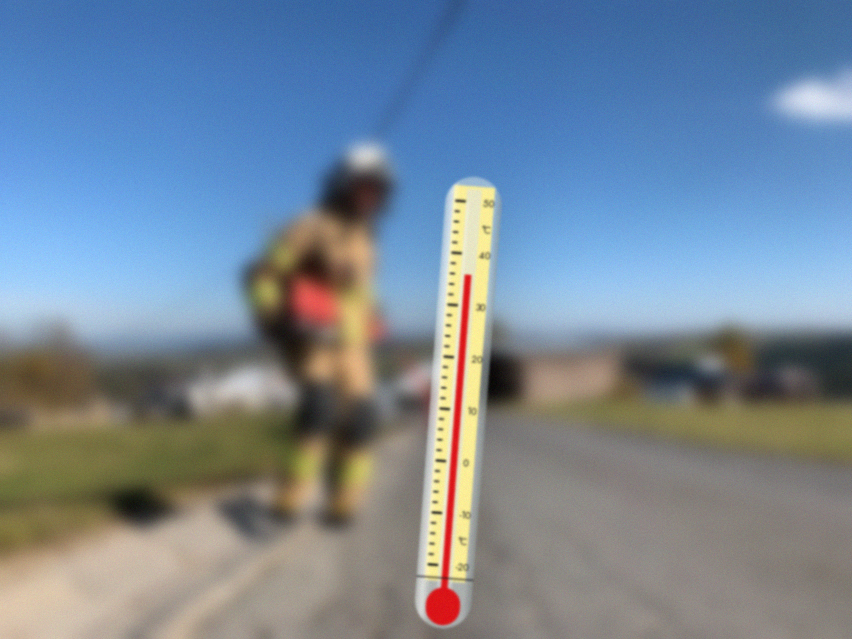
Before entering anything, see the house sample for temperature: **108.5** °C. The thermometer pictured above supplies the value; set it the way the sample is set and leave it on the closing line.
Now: **36** °C
